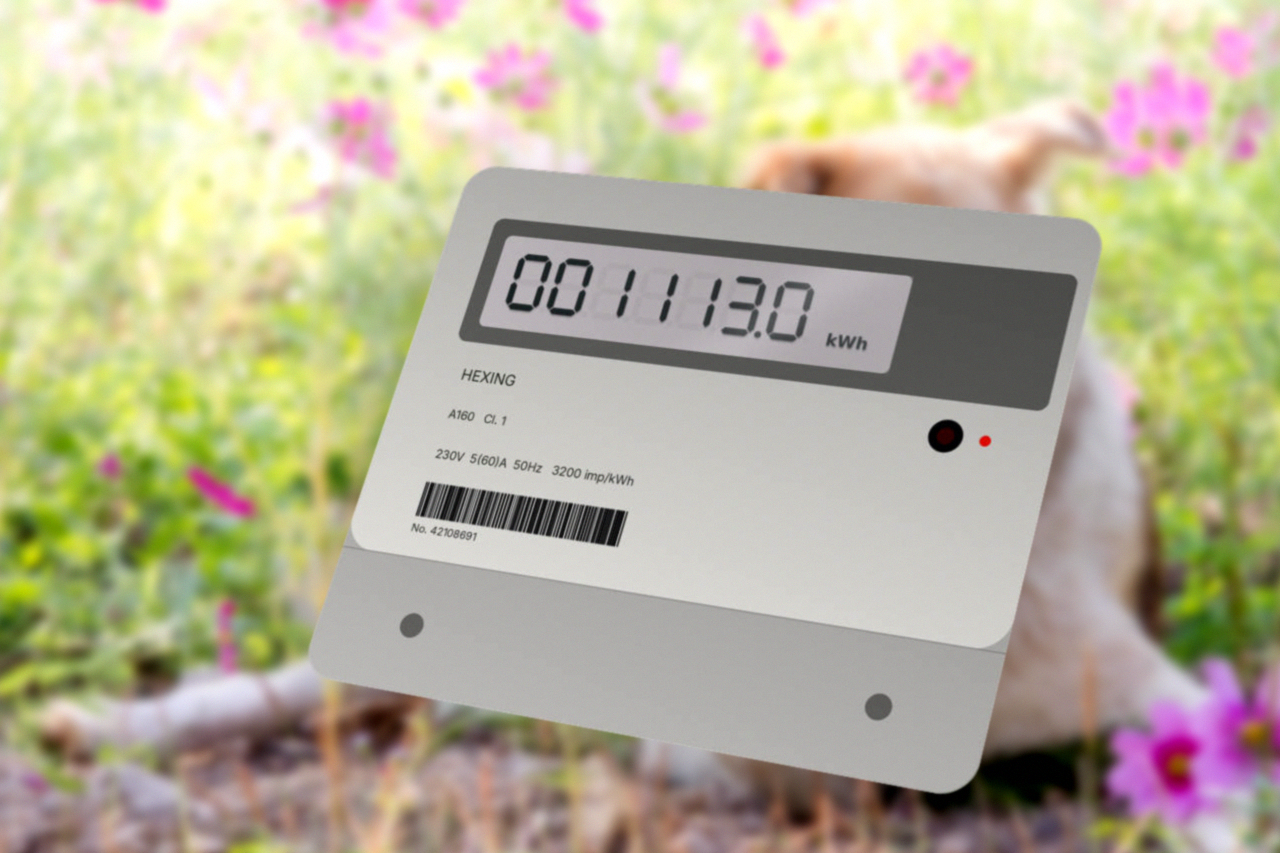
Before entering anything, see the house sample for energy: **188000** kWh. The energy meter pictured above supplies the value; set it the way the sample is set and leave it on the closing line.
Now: **1113.0** kWh
